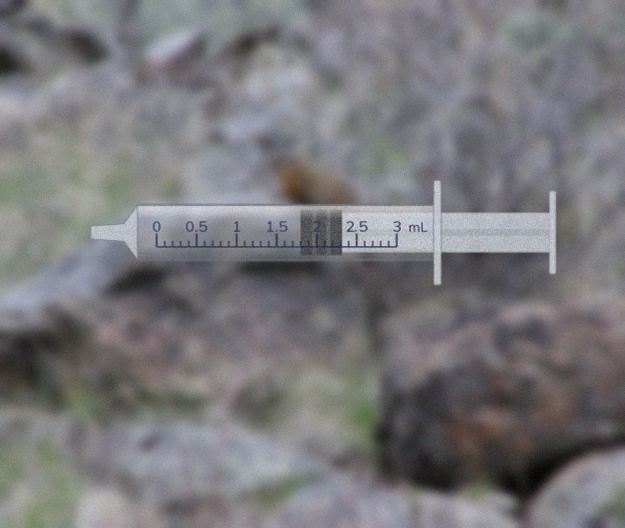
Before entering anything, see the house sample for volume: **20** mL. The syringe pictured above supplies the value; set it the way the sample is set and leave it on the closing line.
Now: **1.8** mL
